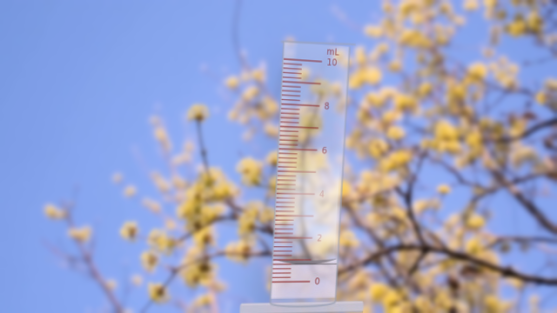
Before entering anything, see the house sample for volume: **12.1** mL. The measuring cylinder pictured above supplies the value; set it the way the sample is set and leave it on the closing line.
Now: **0.8** mL
